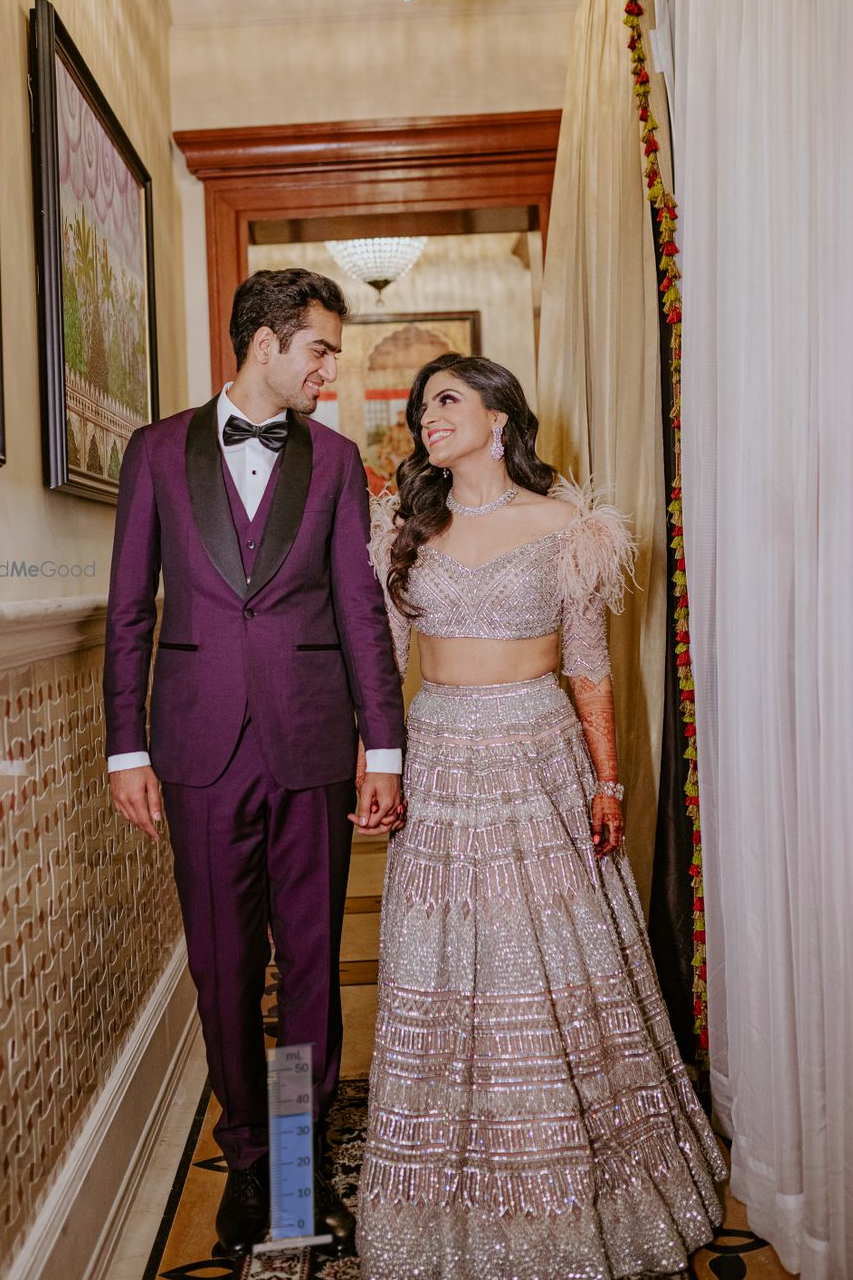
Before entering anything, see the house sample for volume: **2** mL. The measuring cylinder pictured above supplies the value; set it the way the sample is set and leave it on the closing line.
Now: **35** mL
